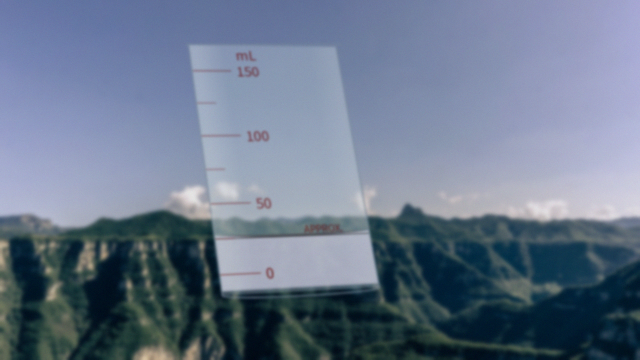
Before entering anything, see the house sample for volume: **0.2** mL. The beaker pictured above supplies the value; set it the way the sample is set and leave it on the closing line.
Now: **25** mL
